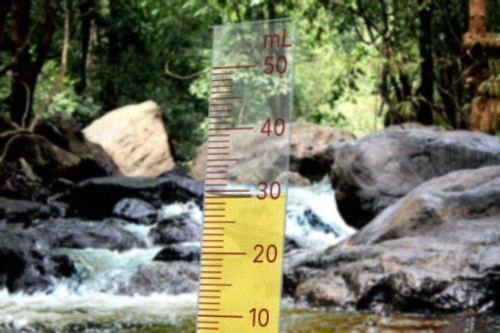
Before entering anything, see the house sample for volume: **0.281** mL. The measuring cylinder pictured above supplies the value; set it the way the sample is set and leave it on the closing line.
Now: **29** mL
